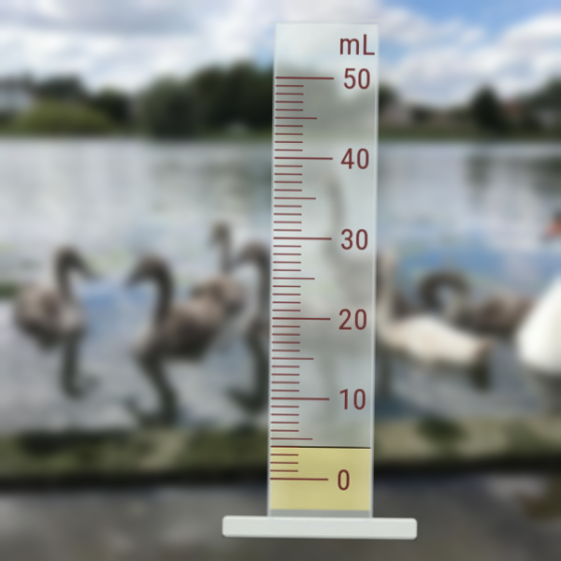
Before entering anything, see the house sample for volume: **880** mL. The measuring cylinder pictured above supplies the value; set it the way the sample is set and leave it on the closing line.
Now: **4** mL
